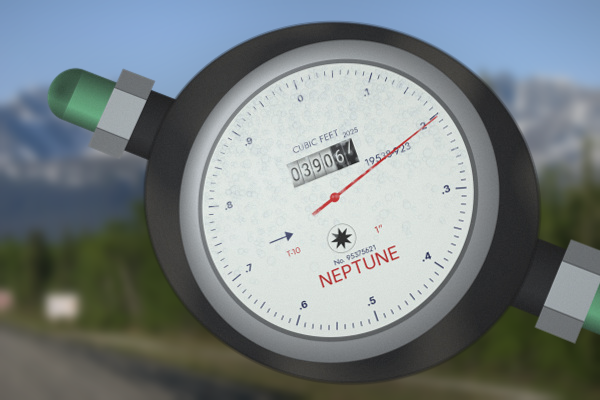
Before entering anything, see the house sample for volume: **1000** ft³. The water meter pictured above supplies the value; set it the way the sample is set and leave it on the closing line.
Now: **39067.20** ft³
